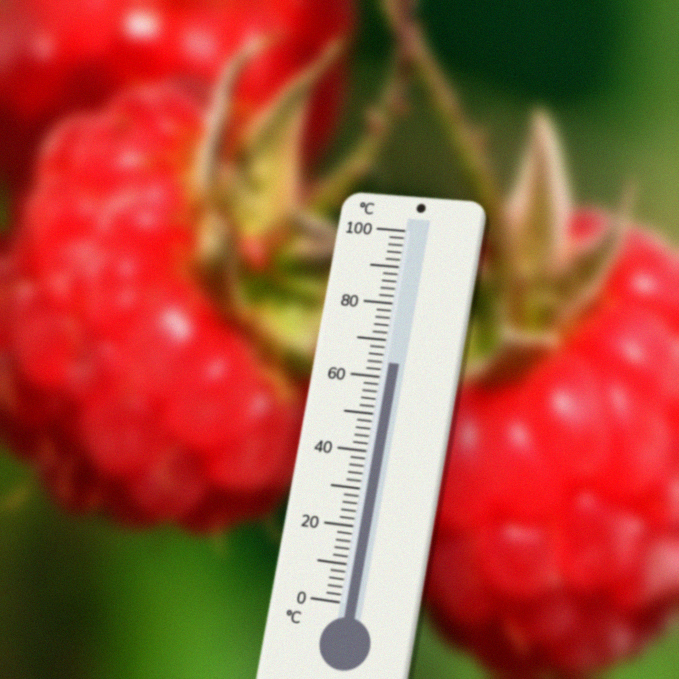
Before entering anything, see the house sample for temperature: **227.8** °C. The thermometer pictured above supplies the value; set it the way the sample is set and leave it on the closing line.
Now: **64** °C
